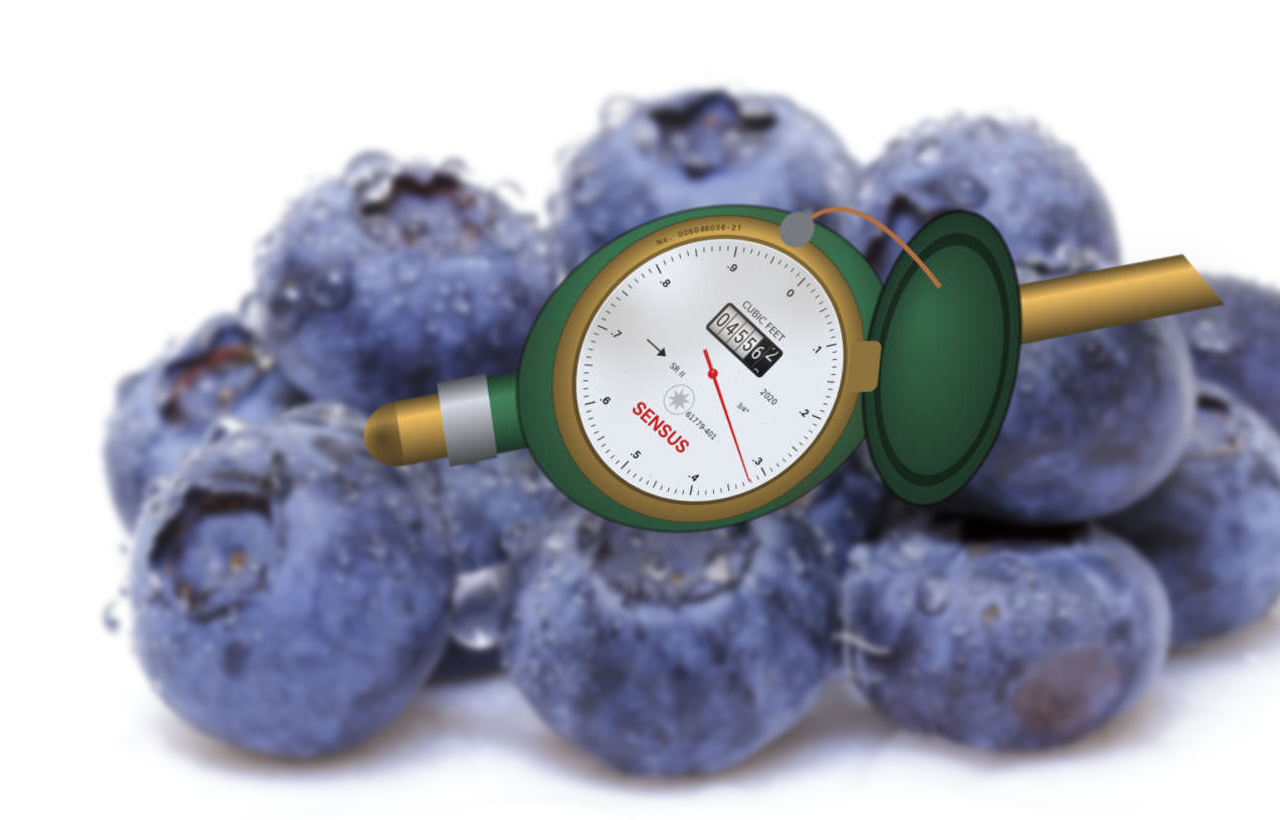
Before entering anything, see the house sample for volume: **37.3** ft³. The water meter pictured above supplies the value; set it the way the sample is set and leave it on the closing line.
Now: **45562.32** ft³
